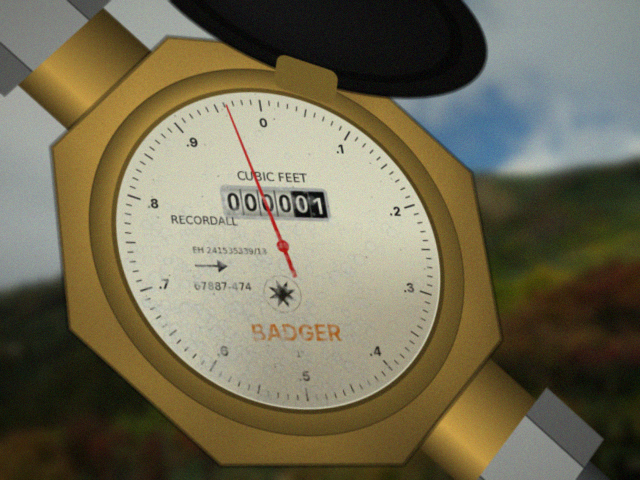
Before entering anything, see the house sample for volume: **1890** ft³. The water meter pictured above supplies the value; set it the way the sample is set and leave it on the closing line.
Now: **0.96** ft³
